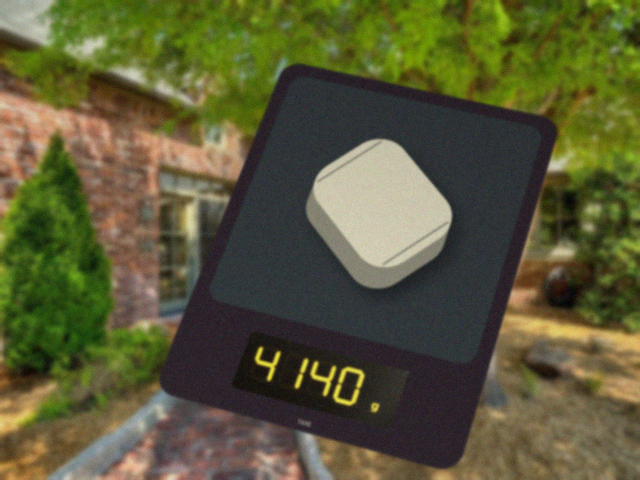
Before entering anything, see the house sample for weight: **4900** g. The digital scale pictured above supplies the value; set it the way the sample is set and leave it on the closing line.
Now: **4140** g
